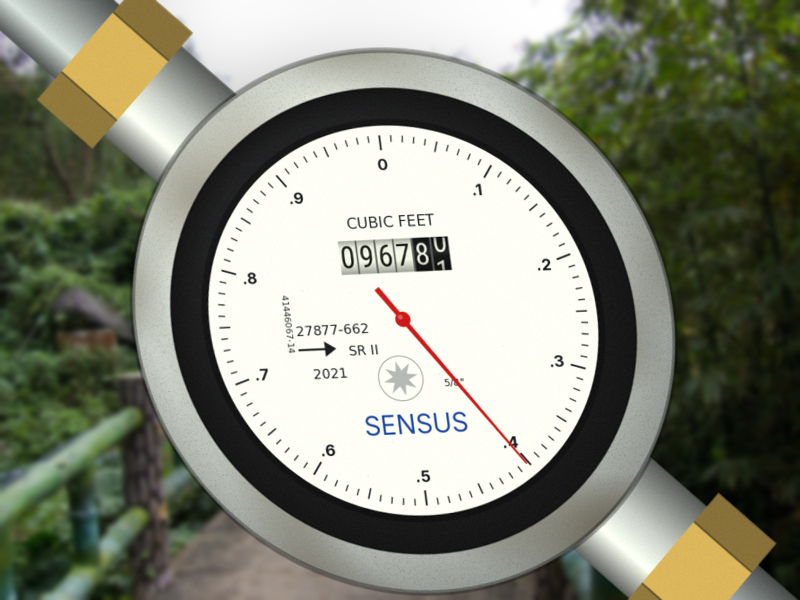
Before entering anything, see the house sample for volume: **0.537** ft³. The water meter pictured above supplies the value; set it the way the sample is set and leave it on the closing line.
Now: **96780.40** ft³
